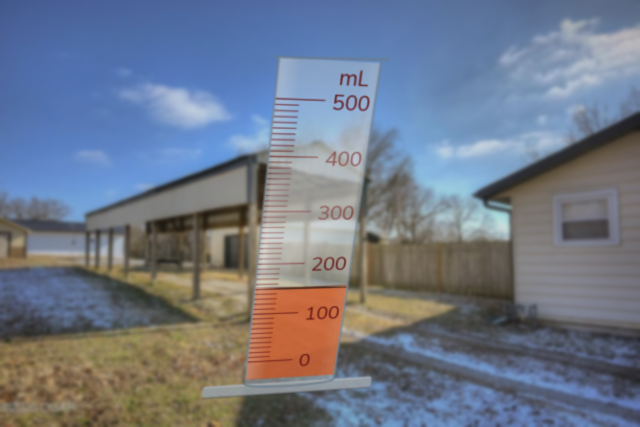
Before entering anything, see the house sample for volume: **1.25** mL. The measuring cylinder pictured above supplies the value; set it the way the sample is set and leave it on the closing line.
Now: **150** mL
